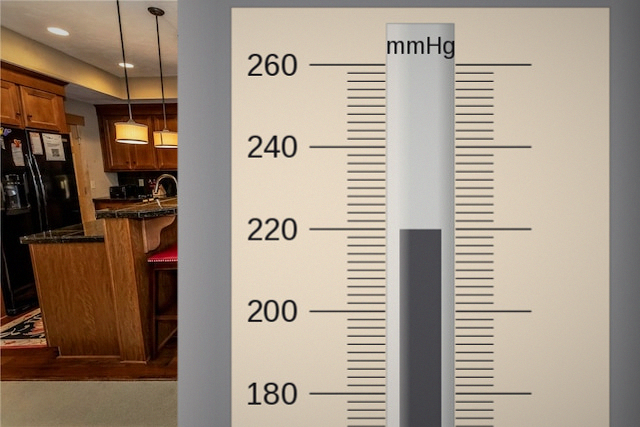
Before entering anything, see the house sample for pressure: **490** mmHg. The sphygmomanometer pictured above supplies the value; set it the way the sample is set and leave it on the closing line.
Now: **220** mmHg
